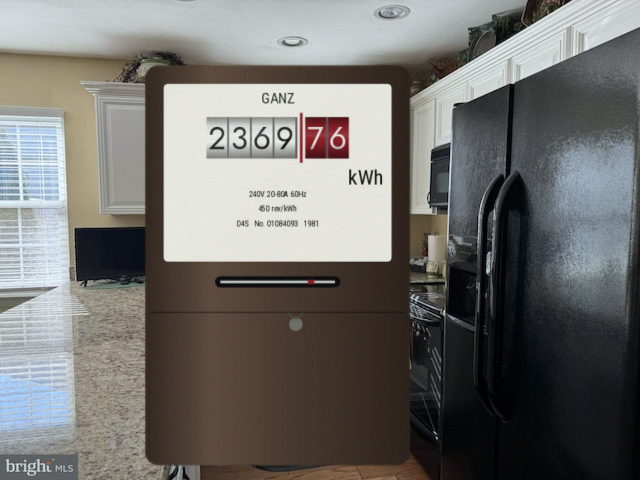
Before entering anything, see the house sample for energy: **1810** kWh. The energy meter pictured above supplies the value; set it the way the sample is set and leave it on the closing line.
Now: **2369.76** kWh
